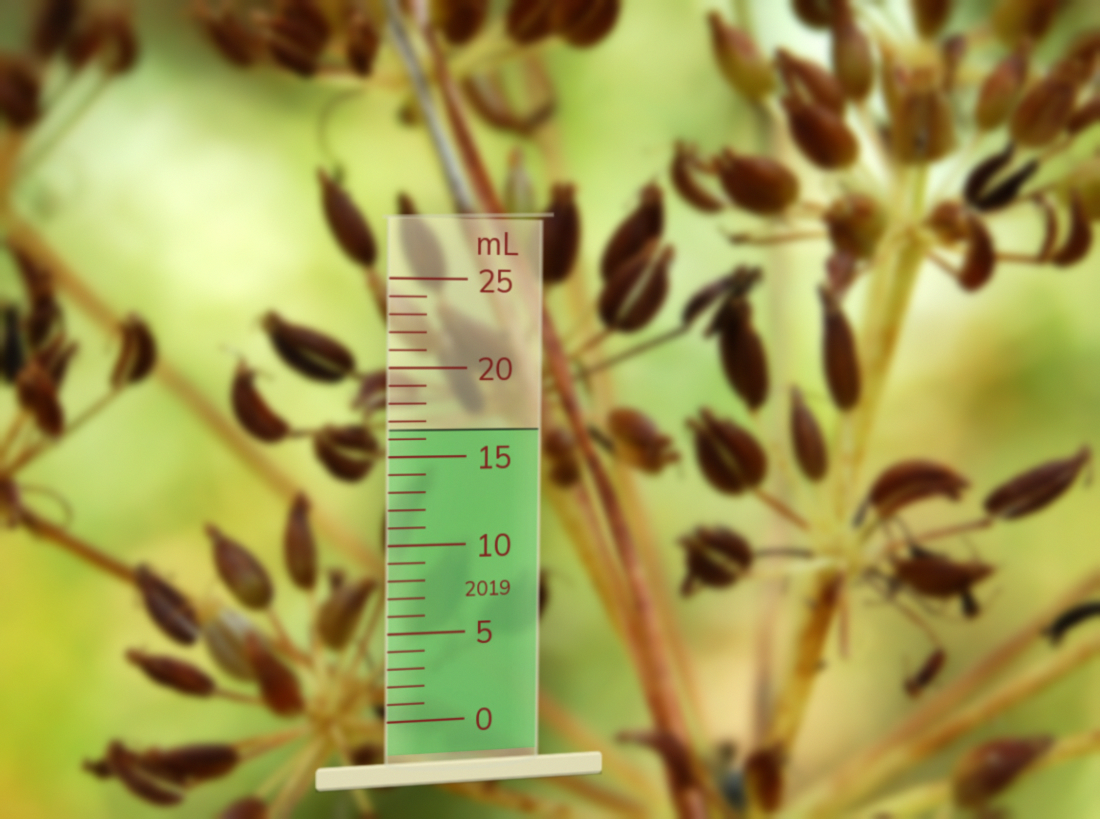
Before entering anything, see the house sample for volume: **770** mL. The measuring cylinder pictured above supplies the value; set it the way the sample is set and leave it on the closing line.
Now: **16.5** mL
